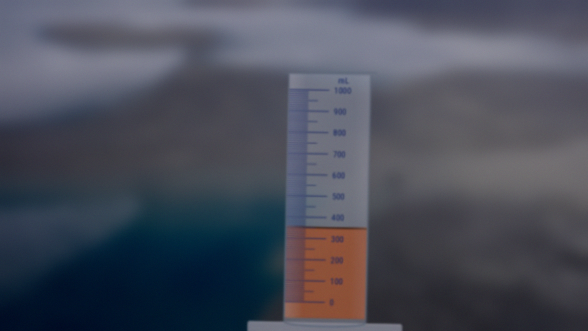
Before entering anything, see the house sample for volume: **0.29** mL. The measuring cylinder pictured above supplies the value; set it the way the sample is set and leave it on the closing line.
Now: **350** mL
